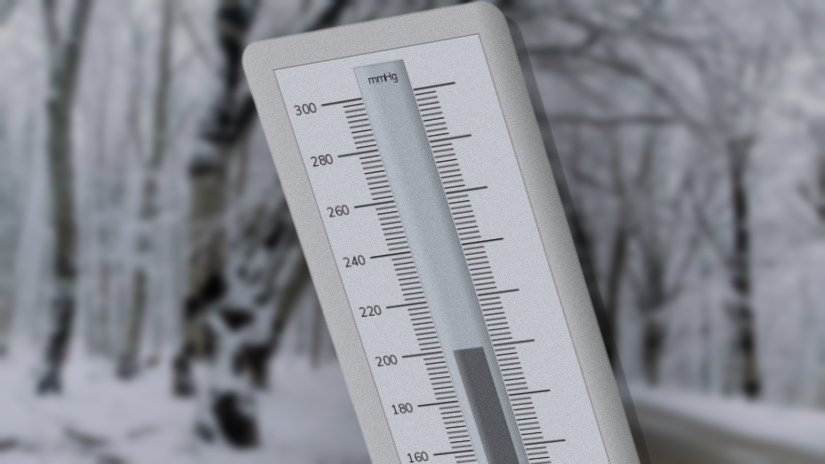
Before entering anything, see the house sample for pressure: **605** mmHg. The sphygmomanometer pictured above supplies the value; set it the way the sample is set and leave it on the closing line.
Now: **200** mmHg
